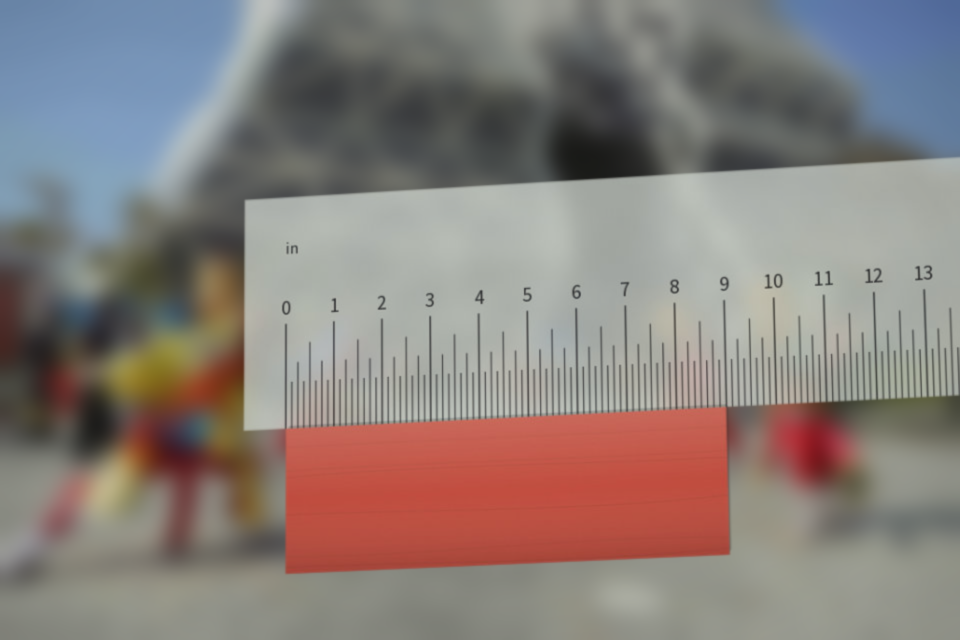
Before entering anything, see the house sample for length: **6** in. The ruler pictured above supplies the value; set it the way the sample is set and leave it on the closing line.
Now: **9** in
